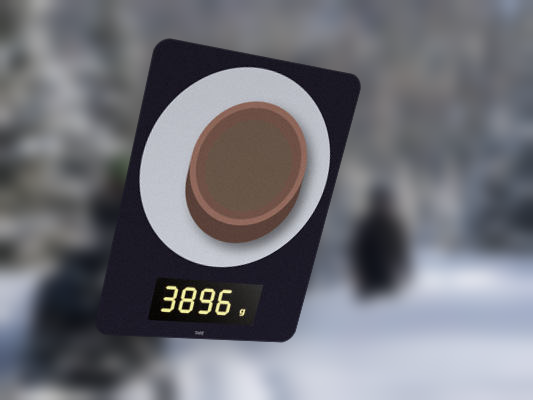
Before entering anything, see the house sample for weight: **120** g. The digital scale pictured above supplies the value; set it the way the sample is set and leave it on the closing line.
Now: **3896** g
